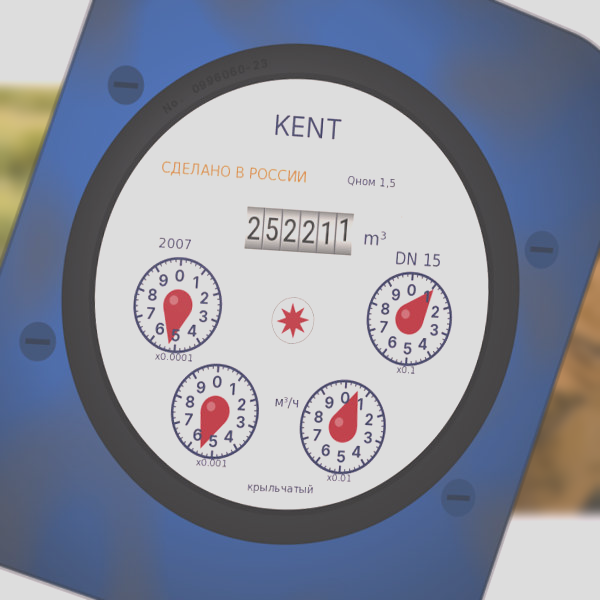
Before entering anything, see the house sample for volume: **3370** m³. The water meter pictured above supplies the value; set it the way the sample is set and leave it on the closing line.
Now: **252211.1055** m³
